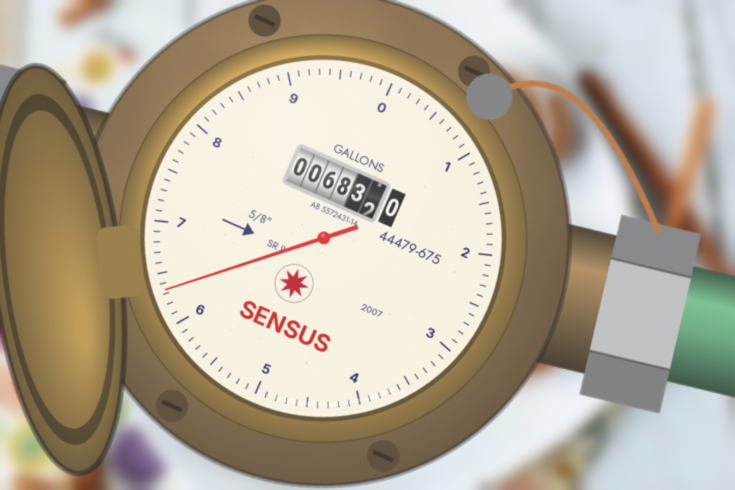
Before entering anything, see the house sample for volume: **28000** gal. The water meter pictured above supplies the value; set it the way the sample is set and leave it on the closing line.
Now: **68316.3** gal
